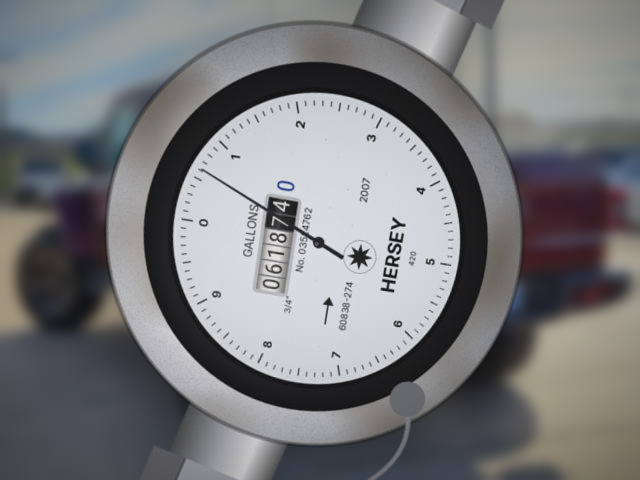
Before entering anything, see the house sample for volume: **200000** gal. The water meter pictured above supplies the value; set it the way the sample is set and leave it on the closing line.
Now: **618740.6** gal
